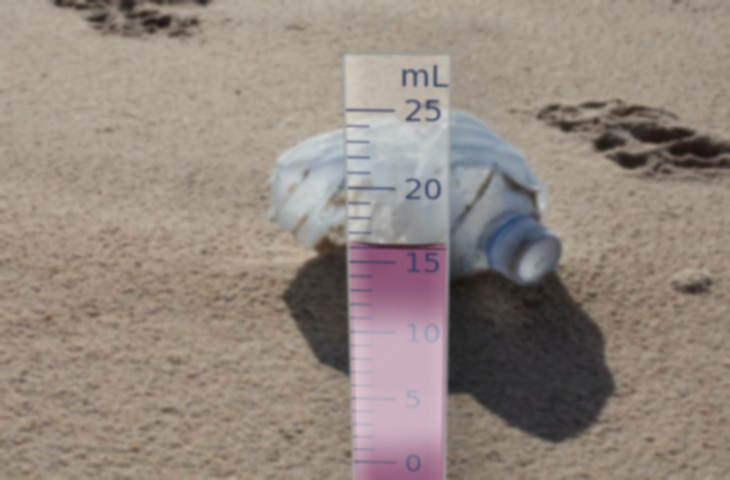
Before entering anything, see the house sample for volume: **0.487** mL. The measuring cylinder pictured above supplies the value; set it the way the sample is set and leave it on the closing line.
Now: **16** mL
